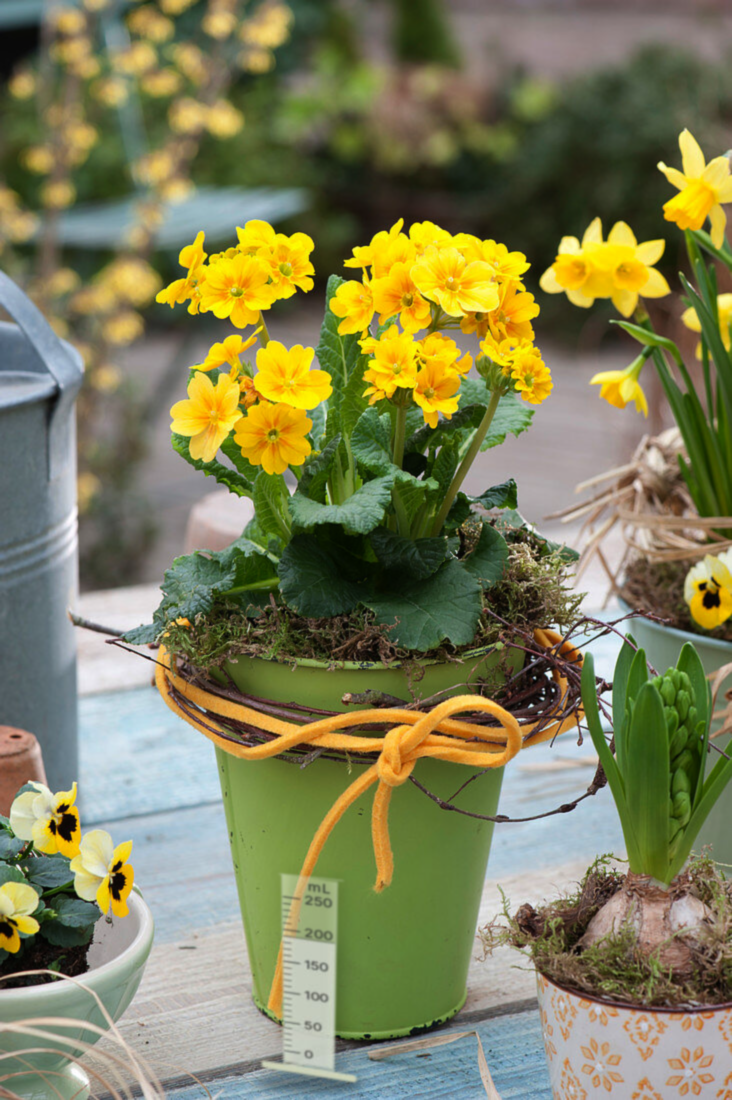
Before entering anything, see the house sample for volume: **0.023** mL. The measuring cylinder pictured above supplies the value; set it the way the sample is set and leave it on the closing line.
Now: **190** mL
